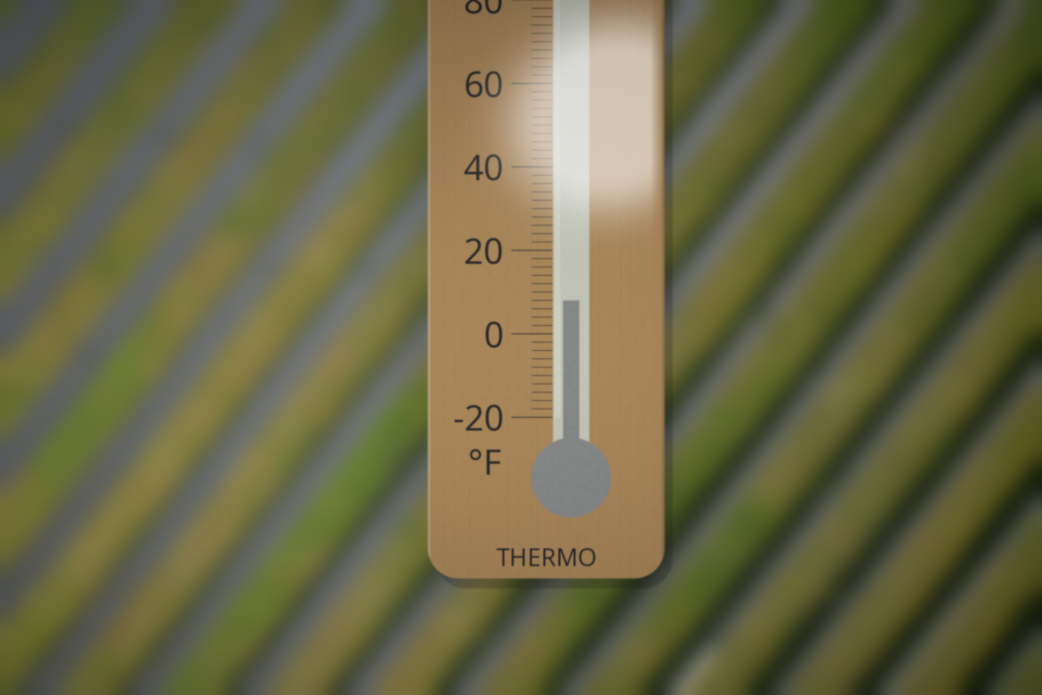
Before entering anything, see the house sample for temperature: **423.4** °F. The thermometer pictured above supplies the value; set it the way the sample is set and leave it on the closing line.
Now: **8** °F
